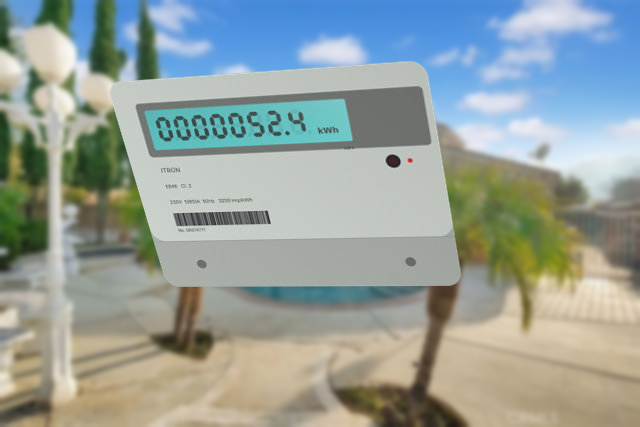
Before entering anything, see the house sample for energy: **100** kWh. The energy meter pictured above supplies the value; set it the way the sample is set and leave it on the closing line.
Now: **52.4** kWh
